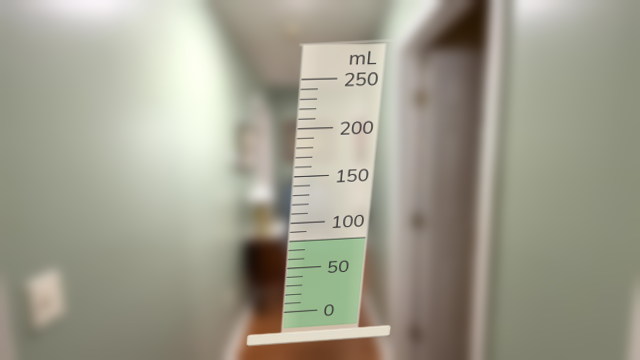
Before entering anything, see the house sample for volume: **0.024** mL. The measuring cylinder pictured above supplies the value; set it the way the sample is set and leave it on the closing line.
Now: **80** mL
